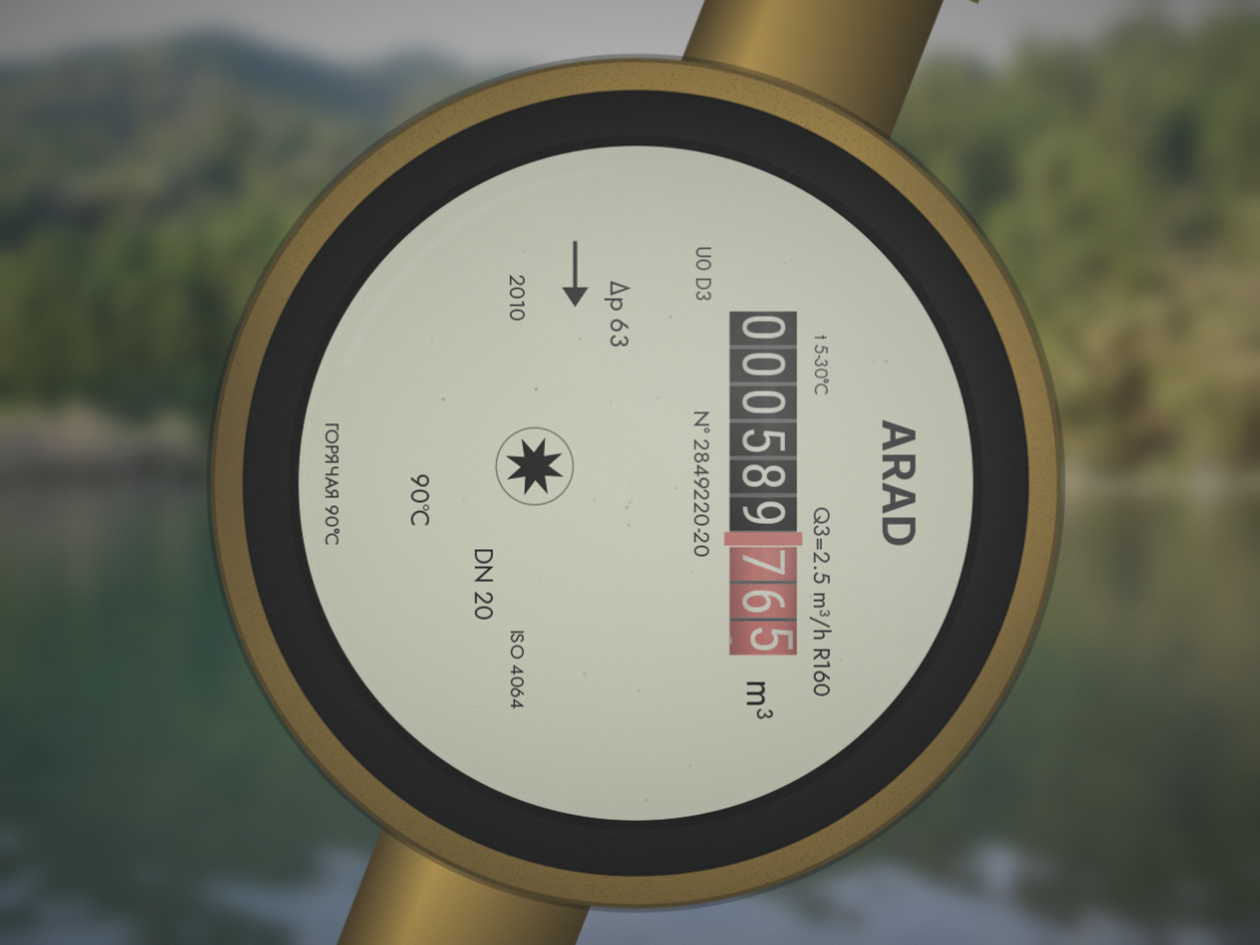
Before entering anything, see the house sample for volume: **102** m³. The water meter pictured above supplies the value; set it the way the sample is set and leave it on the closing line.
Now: **589.765** m³
